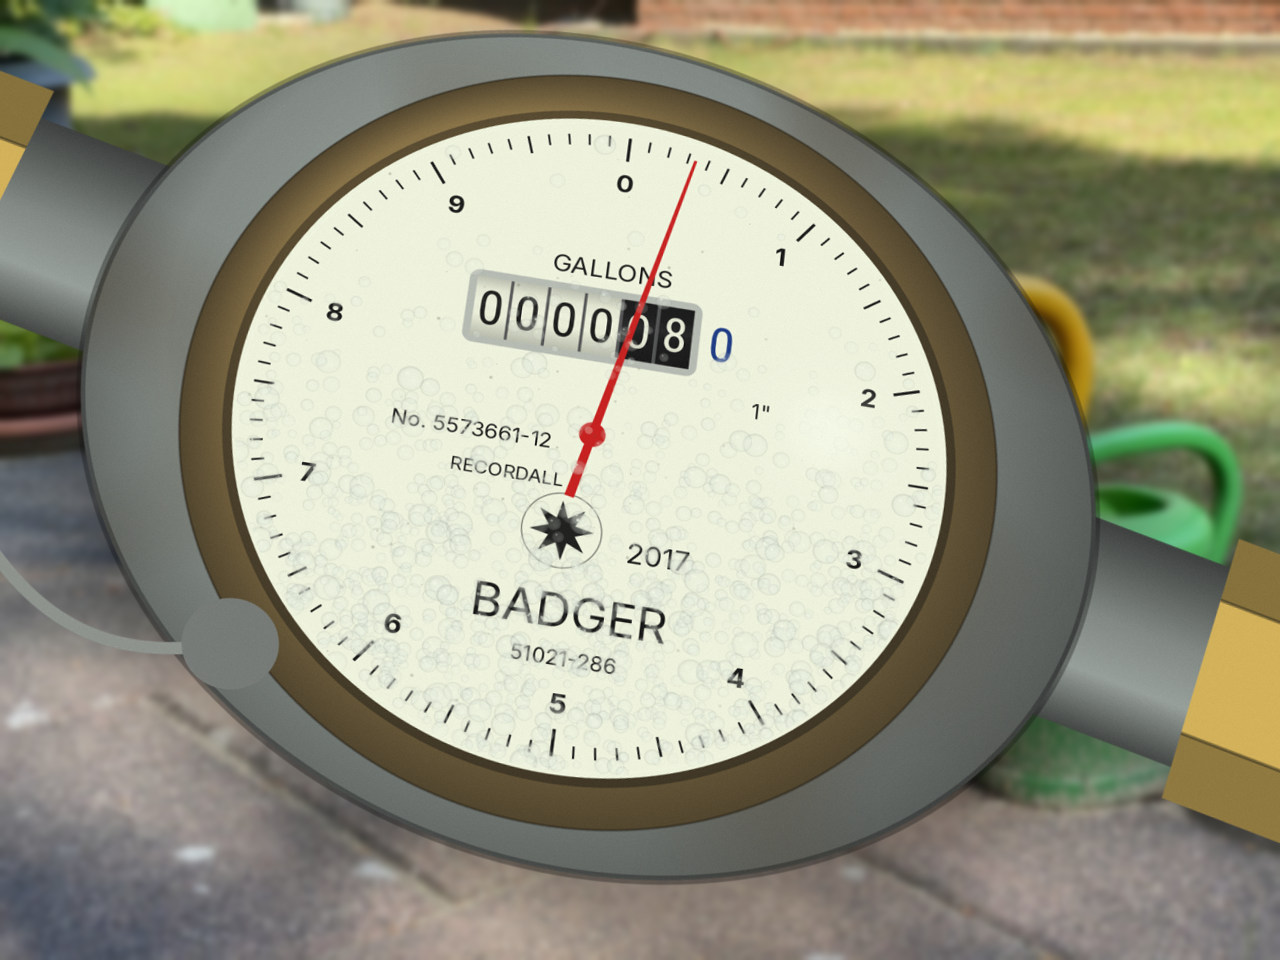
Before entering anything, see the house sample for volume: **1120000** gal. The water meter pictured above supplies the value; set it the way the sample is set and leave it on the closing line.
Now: **80.3** gal
